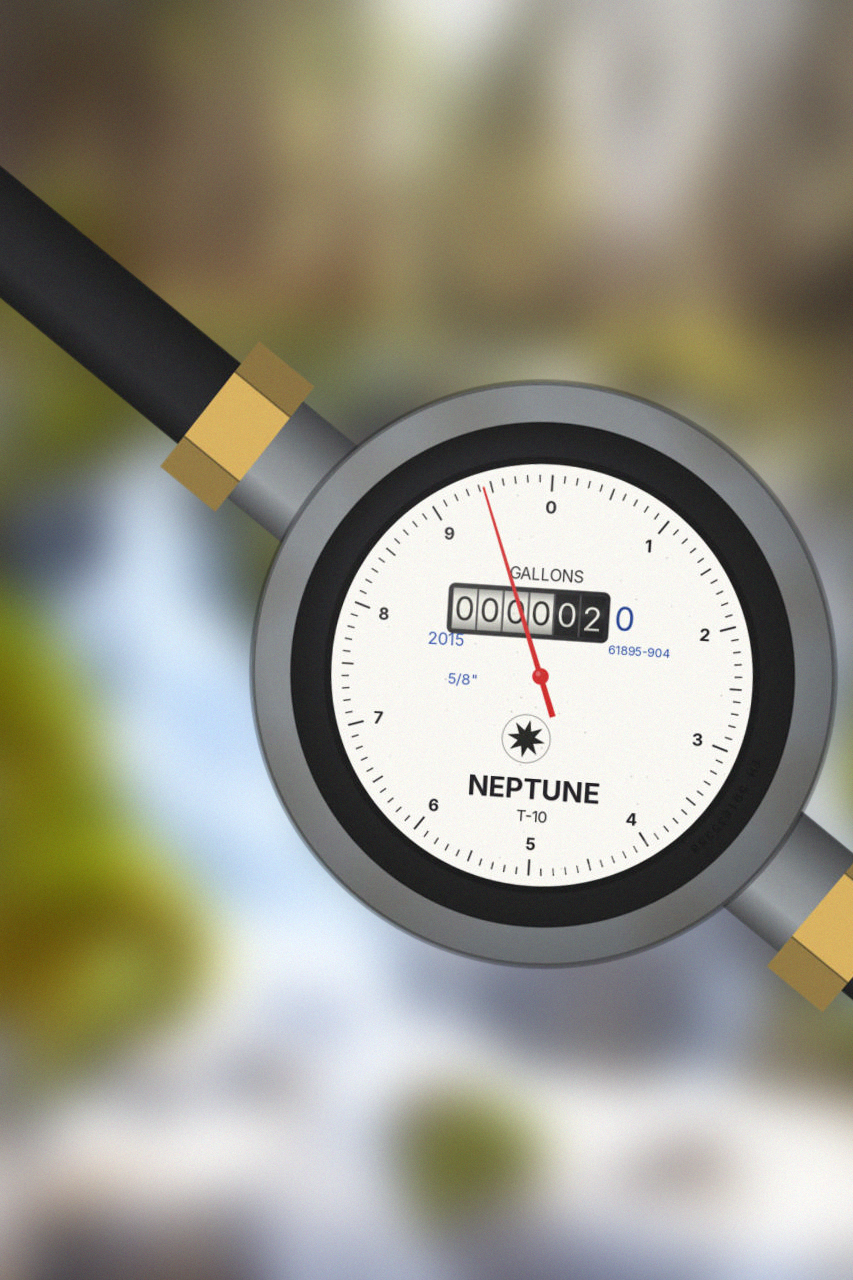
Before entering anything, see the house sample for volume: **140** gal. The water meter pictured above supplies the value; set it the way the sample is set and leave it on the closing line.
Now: **19.4** gal
